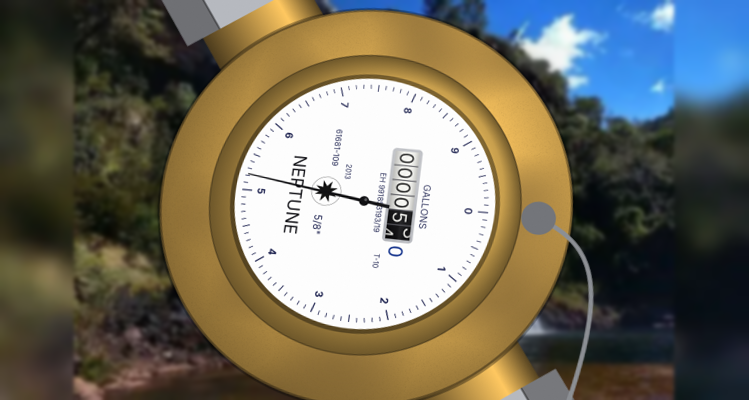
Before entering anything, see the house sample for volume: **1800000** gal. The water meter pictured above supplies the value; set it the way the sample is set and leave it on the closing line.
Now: **535.2** gal
